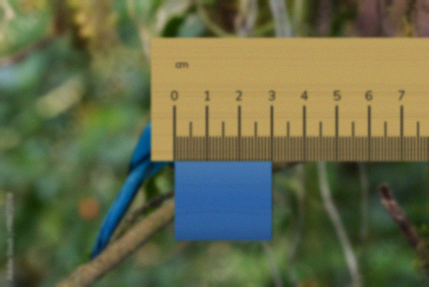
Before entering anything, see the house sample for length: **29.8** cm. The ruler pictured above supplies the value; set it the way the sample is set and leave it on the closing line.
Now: **3** cm
